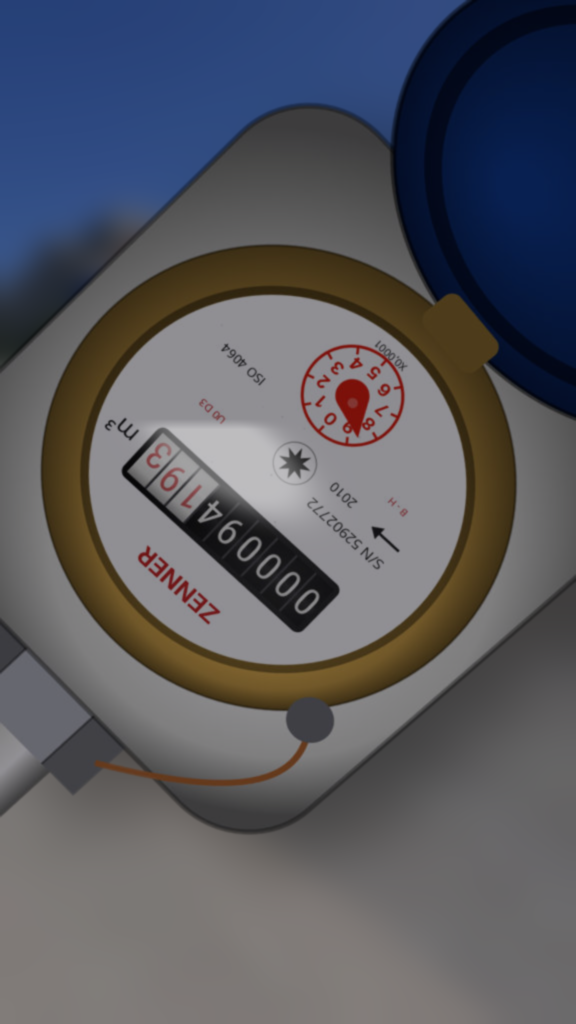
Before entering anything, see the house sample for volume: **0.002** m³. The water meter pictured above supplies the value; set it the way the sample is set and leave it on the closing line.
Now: **94.1928** m³
